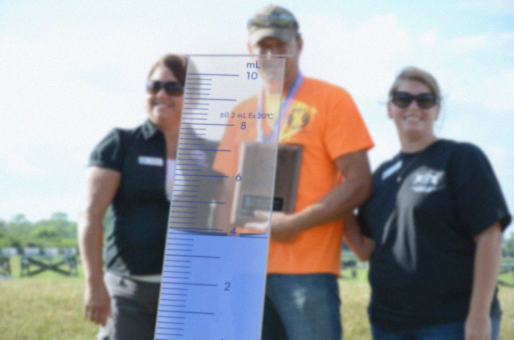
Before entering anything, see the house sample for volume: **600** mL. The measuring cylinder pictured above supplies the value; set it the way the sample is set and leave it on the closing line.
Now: **3.8** mL
